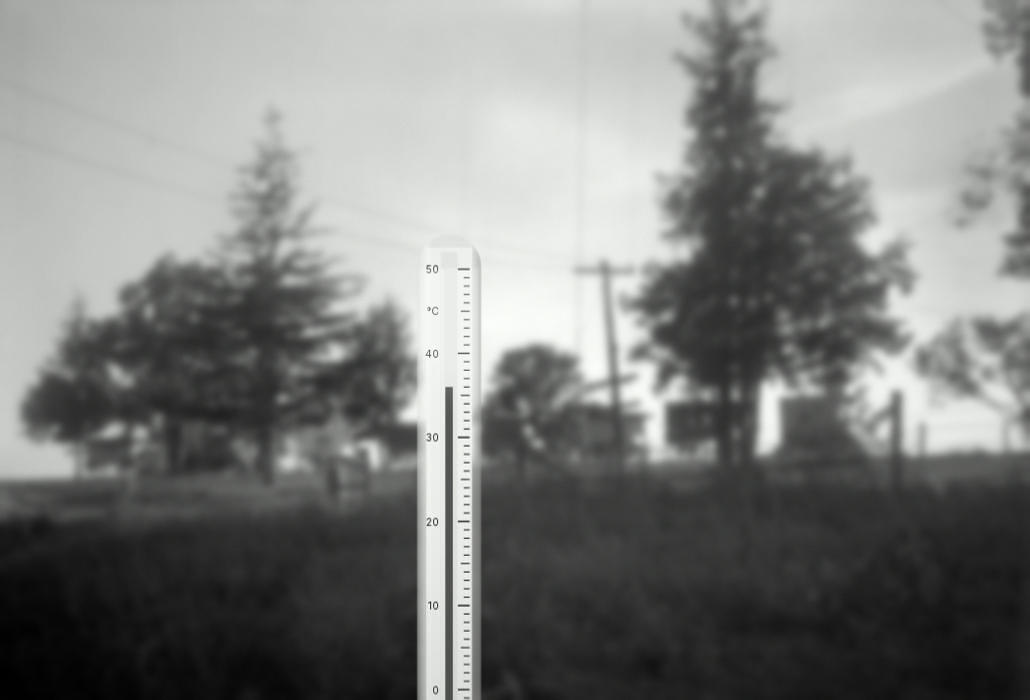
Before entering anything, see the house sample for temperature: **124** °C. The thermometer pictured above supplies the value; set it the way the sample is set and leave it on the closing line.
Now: **36** °C
